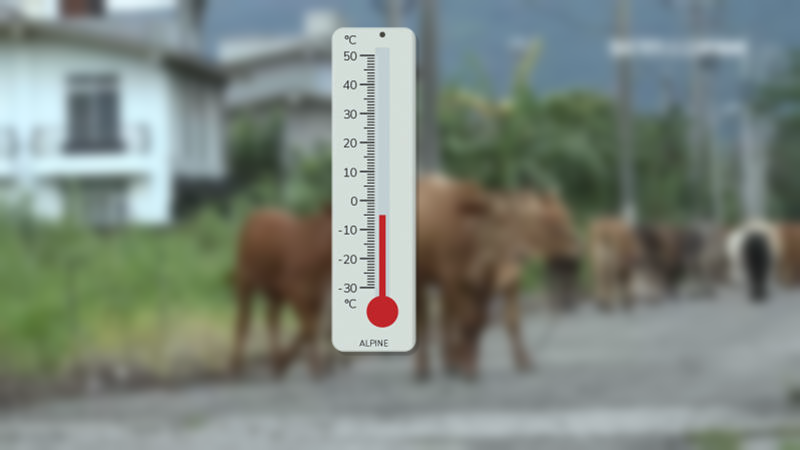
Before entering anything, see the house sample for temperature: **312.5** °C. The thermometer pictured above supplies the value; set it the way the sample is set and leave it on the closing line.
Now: **-5** °C
